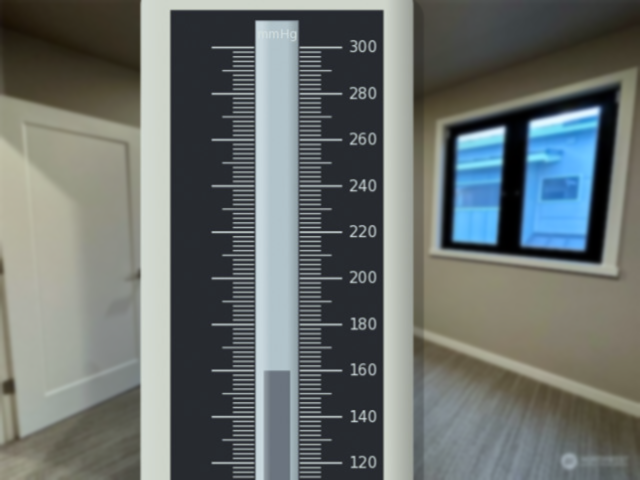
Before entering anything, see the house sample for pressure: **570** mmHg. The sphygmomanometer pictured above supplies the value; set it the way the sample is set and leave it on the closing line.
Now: **160** mmHg
